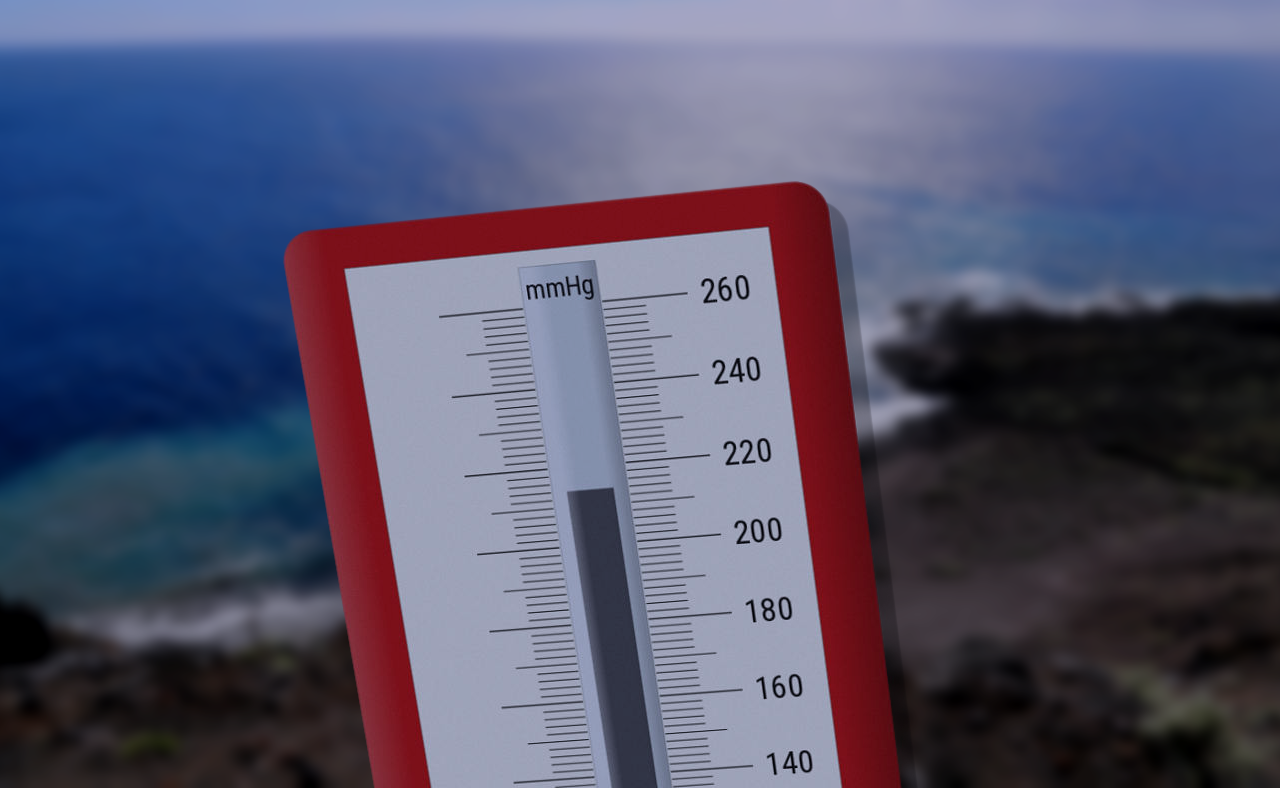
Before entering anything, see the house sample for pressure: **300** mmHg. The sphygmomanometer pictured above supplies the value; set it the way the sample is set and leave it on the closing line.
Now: **214** mmHg
